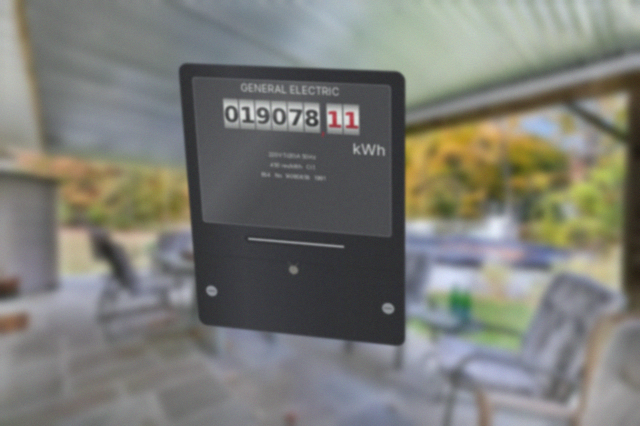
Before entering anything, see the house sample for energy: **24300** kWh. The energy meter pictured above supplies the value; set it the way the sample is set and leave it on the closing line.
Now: **19078.11** kWh
